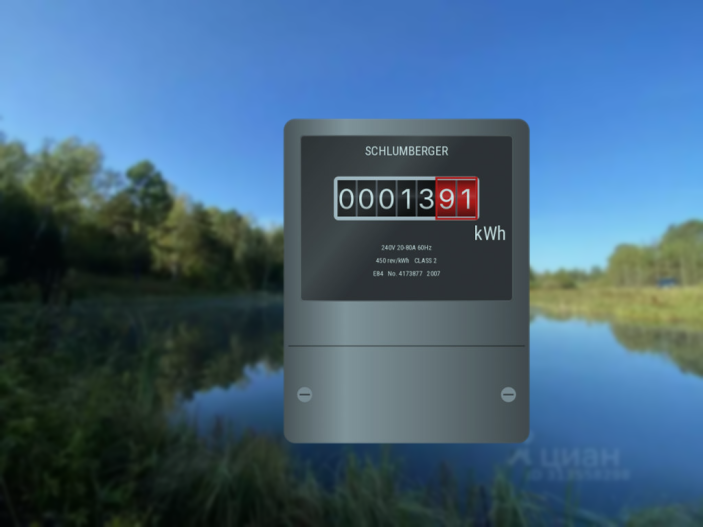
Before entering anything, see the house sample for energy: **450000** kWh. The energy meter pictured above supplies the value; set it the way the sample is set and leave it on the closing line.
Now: **13.91** kWh
